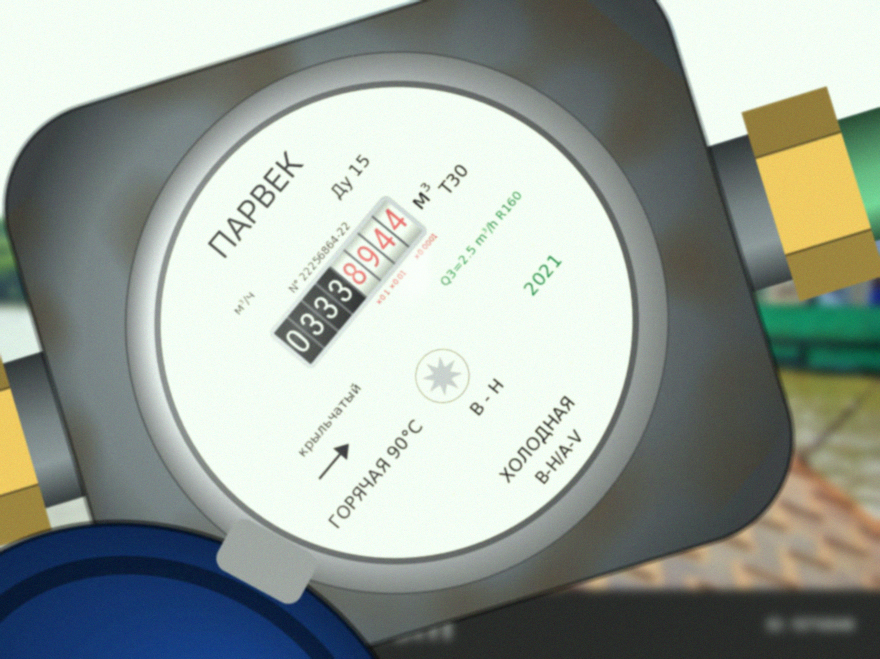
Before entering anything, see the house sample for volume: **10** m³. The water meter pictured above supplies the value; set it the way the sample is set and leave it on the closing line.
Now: **333.8944** m³
